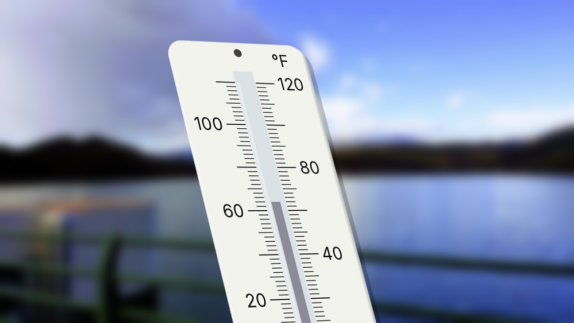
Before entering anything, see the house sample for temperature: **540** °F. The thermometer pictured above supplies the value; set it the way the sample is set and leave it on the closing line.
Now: **64** °F
